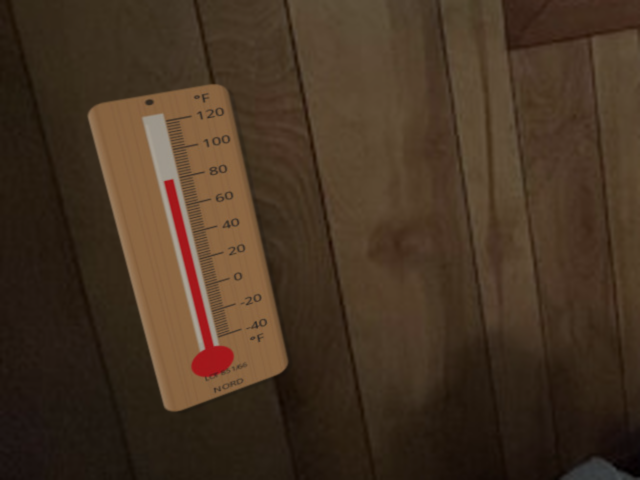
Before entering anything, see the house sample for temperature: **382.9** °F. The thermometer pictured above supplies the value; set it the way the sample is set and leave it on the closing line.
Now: **80** °F
